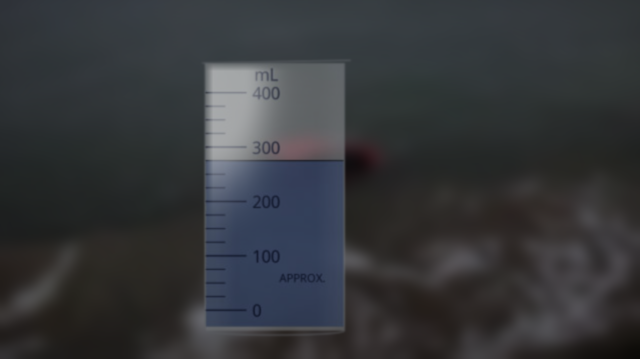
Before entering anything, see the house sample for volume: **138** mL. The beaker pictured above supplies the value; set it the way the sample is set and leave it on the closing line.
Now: **275** mL
